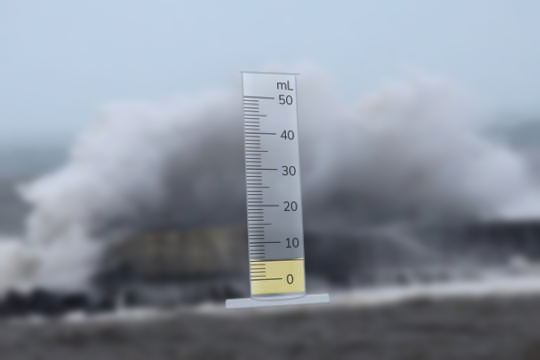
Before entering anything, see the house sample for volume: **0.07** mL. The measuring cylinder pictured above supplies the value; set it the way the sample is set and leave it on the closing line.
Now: **5** mL
